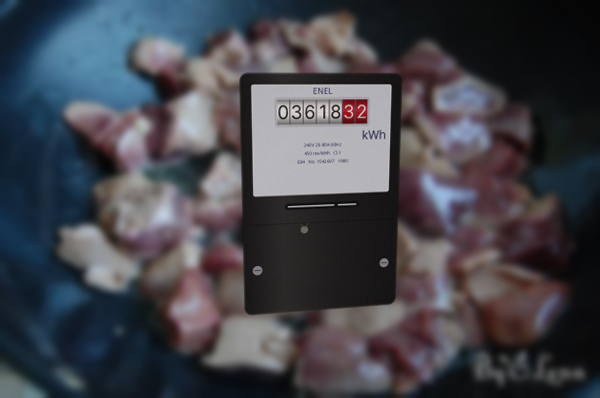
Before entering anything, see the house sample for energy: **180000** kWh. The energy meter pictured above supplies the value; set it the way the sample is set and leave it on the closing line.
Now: **3618.32** kWh
